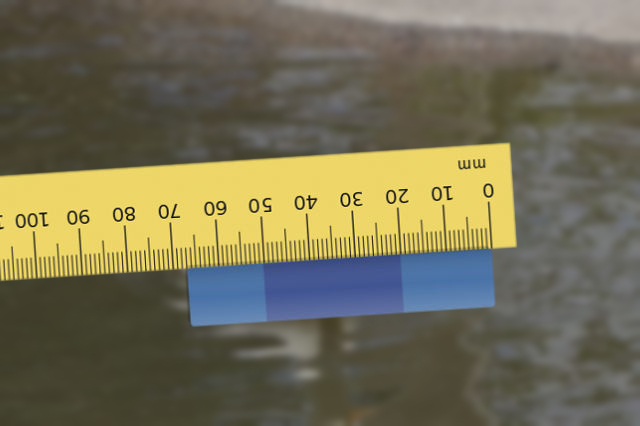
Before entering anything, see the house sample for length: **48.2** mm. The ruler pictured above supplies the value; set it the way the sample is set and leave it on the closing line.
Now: **67** mm
